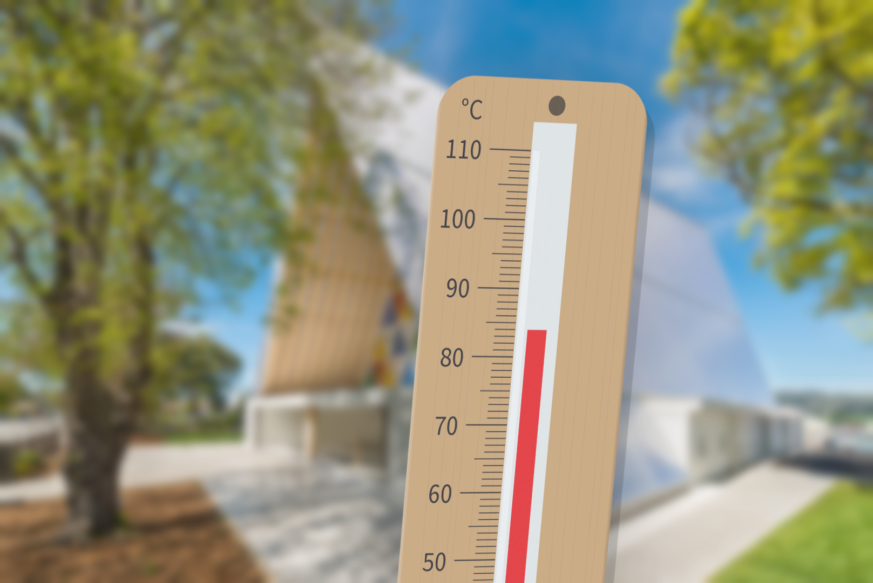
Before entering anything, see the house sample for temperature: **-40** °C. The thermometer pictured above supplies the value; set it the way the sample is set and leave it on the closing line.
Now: **84** °C
